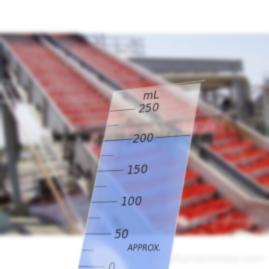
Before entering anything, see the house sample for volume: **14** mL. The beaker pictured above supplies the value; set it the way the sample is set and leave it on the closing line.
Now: **200** mL
